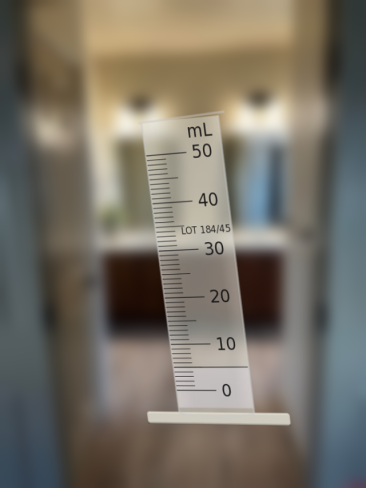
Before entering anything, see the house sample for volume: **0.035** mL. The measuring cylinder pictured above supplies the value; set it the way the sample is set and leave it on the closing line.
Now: **5** mL
